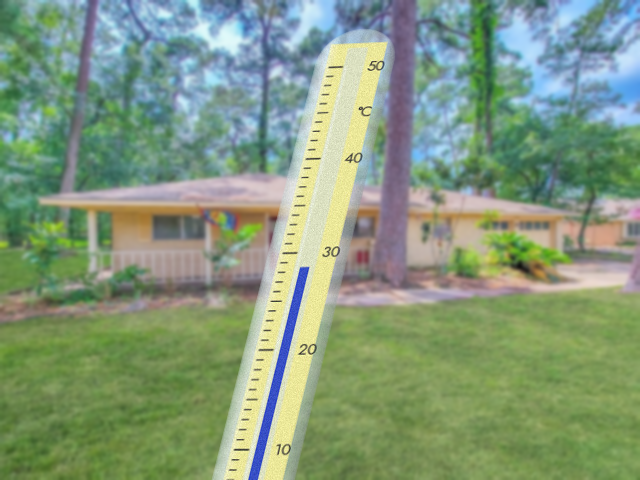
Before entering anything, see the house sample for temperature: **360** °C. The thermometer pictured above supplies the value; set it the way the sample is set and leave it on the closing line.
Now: **28.5** °C
